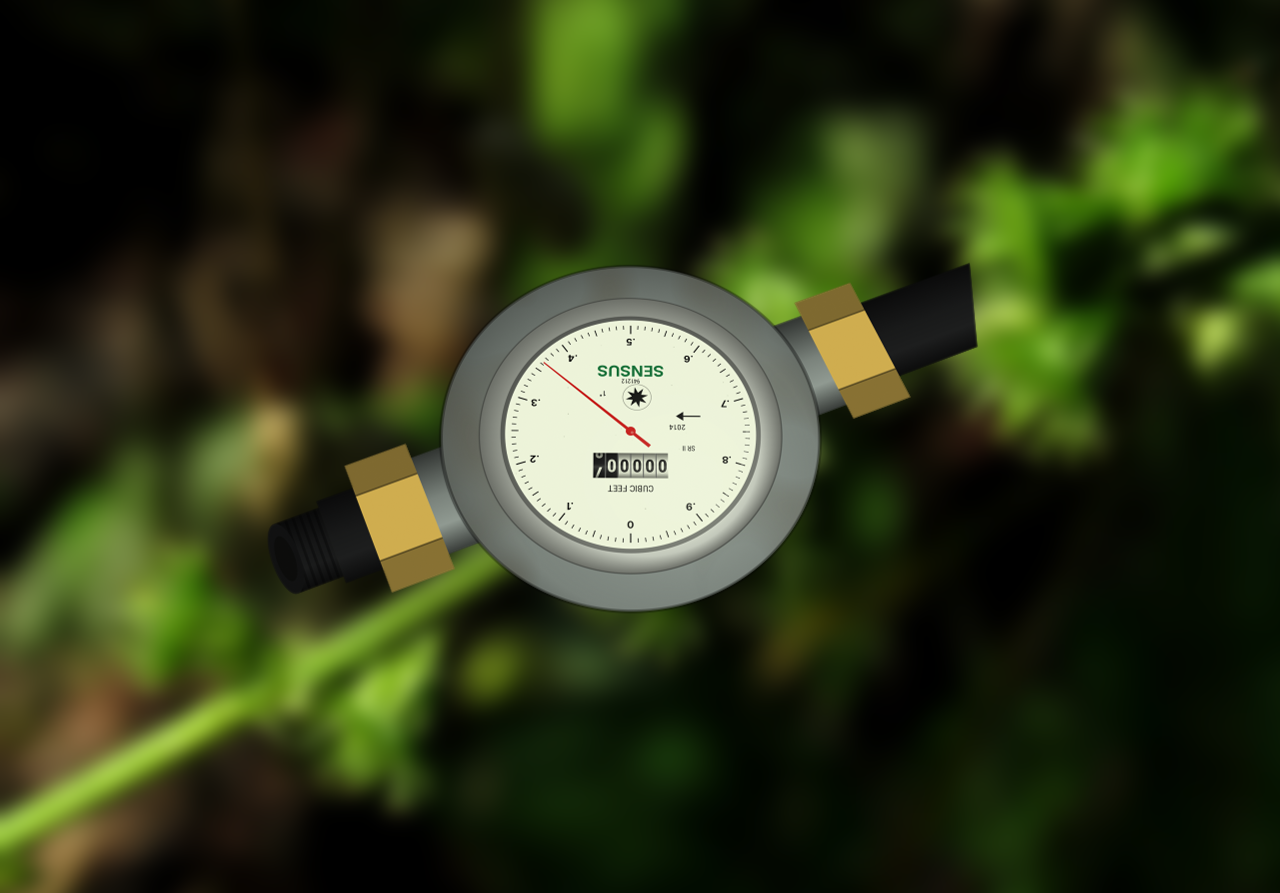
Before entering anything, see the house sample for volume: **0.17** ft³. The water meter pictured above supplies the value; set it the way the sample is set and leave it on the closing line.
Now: **7.36** ft³
